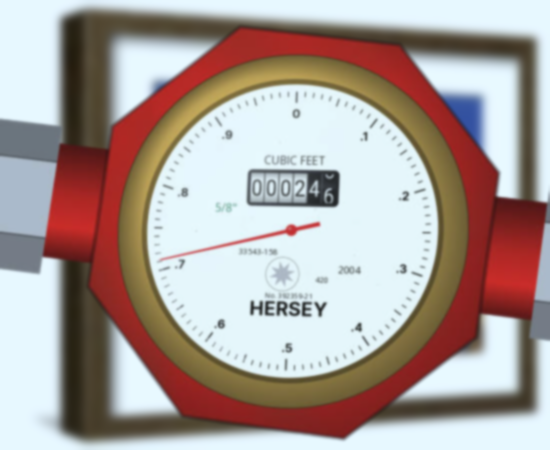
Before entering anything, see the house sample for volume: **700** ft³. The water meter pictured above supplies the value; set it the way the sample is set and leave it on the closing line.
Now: **245.71** ft³
